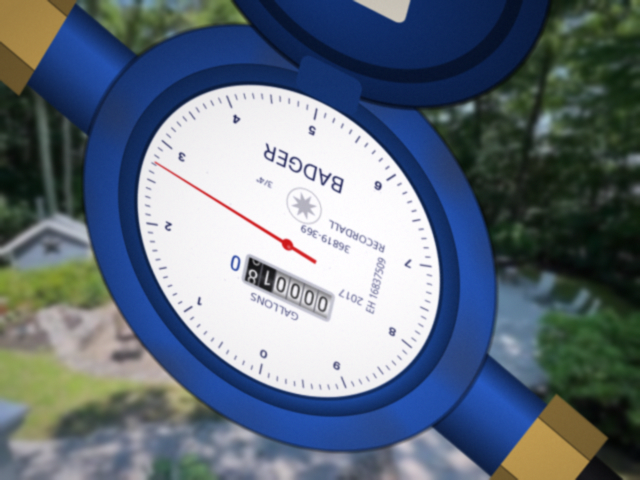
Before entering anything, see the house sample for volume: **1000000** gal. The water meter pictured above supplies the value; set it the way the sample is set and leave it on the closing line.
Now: **182.7** gal
